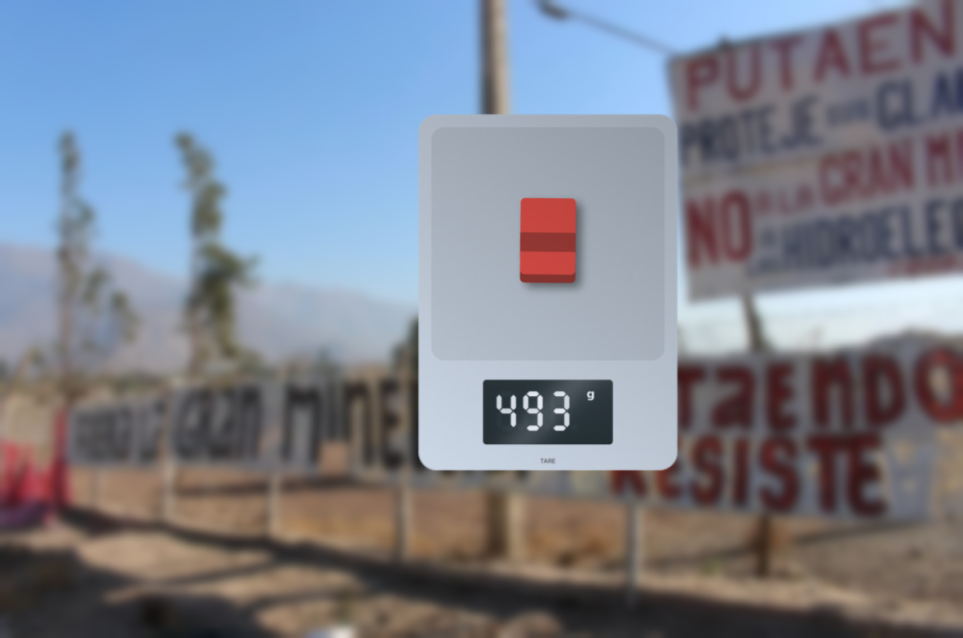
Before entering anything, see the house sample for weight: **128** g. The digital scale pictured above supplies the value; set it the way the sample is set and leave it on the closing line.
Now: **493** g
